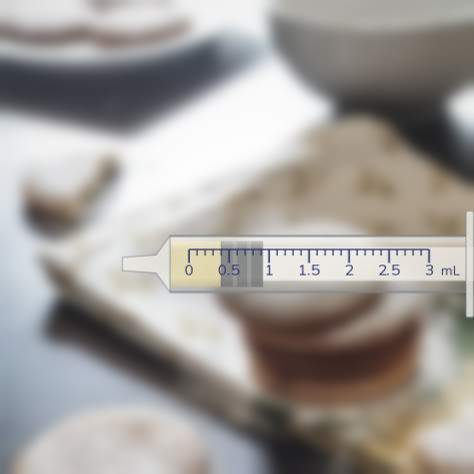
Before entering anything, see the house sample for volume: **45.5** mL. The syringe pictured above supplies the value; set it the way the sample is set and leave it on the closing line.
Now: **0.4** mL
